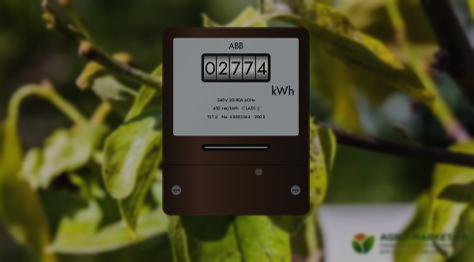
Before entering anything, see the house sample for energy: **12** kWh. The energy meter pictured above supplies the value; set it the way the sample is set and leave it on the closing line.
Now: **2774** kWh
